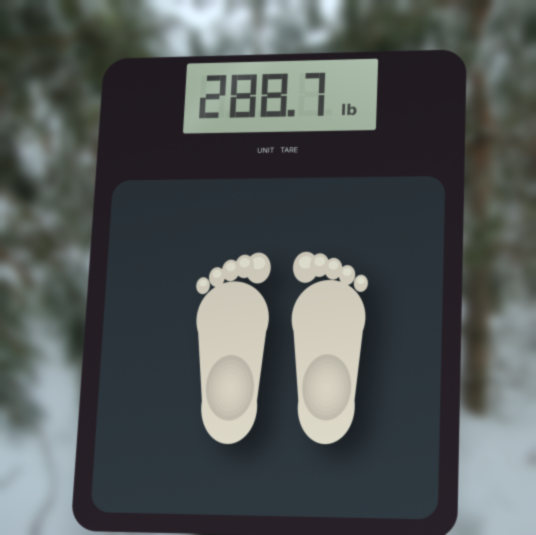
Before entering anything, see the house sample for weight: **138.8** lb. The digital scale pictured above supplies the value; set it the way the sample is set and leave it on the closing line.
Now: **288.7** lb
